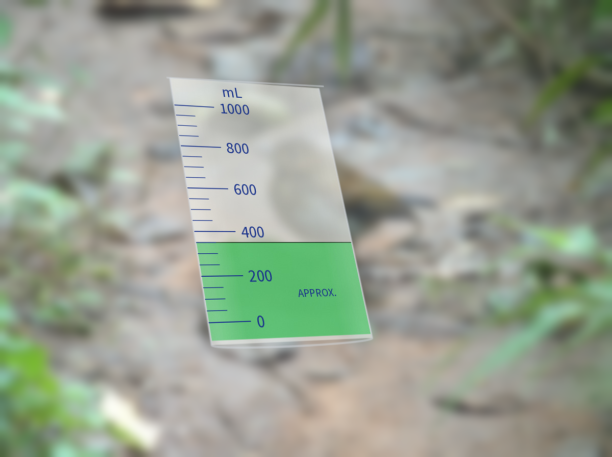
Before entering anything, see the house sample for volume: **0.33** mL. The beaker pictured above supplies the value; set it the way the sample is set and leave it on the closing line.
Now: **350** mL
